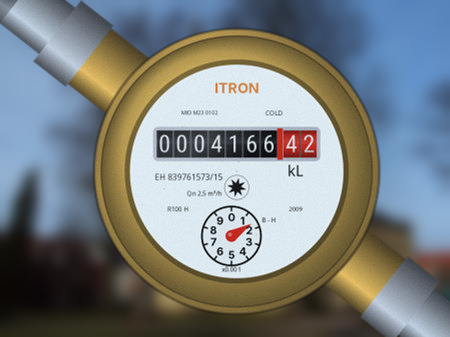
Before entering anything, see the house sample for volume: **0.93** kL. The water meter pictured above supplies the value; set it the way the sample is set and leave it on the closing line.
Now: **4166.421** kL
